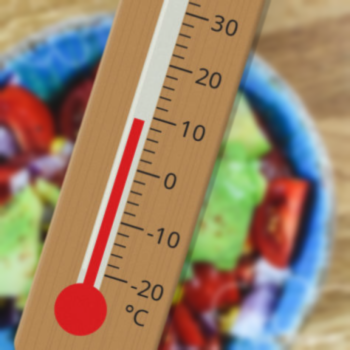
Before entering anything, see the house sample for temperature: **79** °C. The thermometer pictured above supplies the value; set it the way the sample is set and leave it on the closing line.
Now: **9** °C
